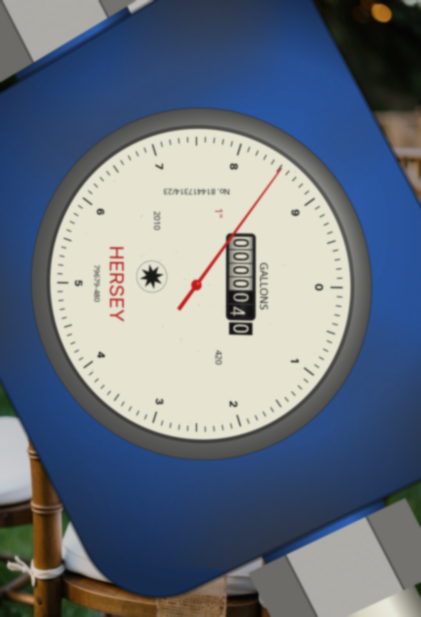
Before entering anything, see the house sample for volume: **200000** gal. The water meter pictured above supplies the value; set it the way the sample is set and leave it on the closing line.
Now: **38.5** gal
